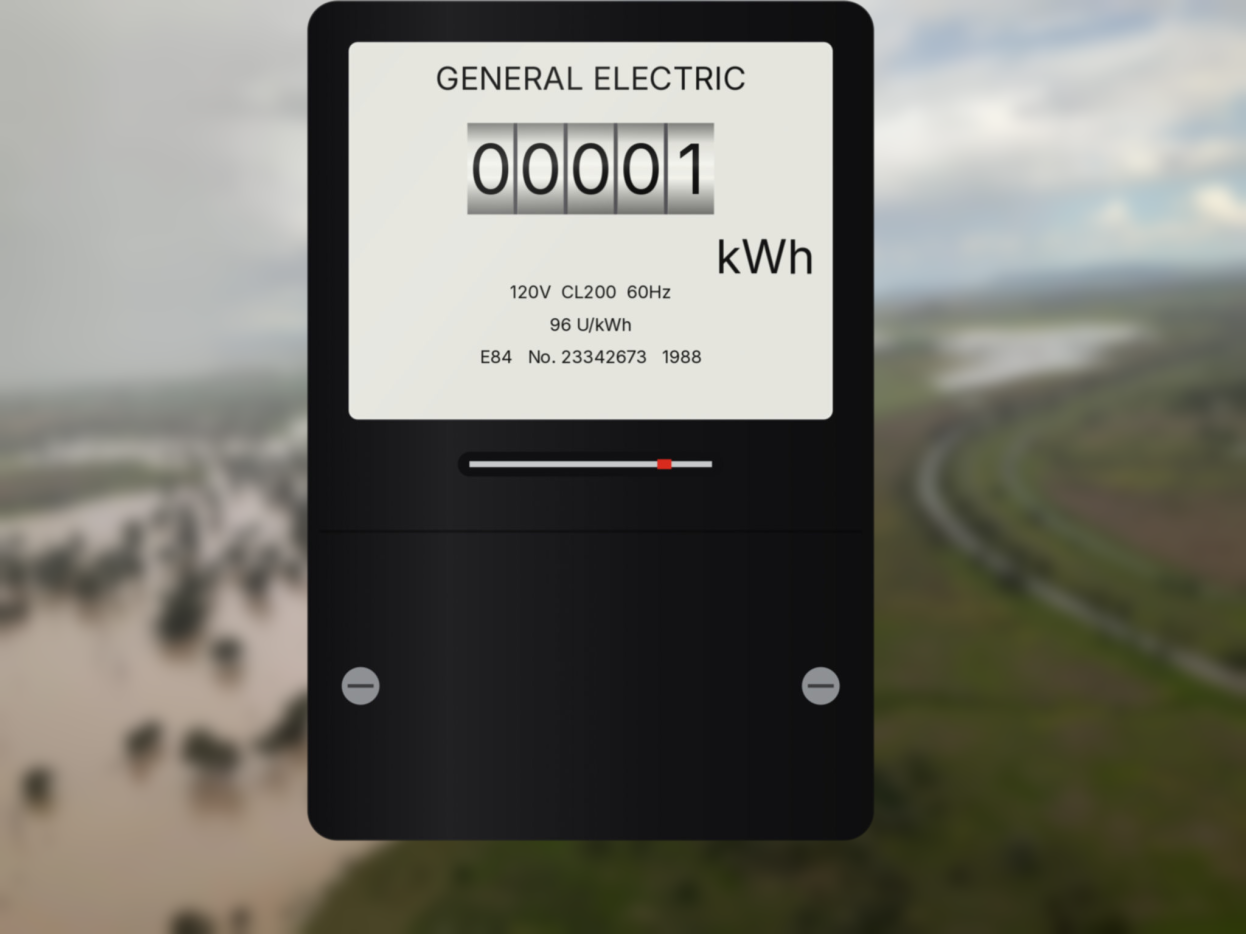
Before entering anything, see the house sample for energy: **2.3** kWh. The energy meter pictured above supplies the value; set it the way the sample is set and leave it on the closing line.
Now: **1** kWh
